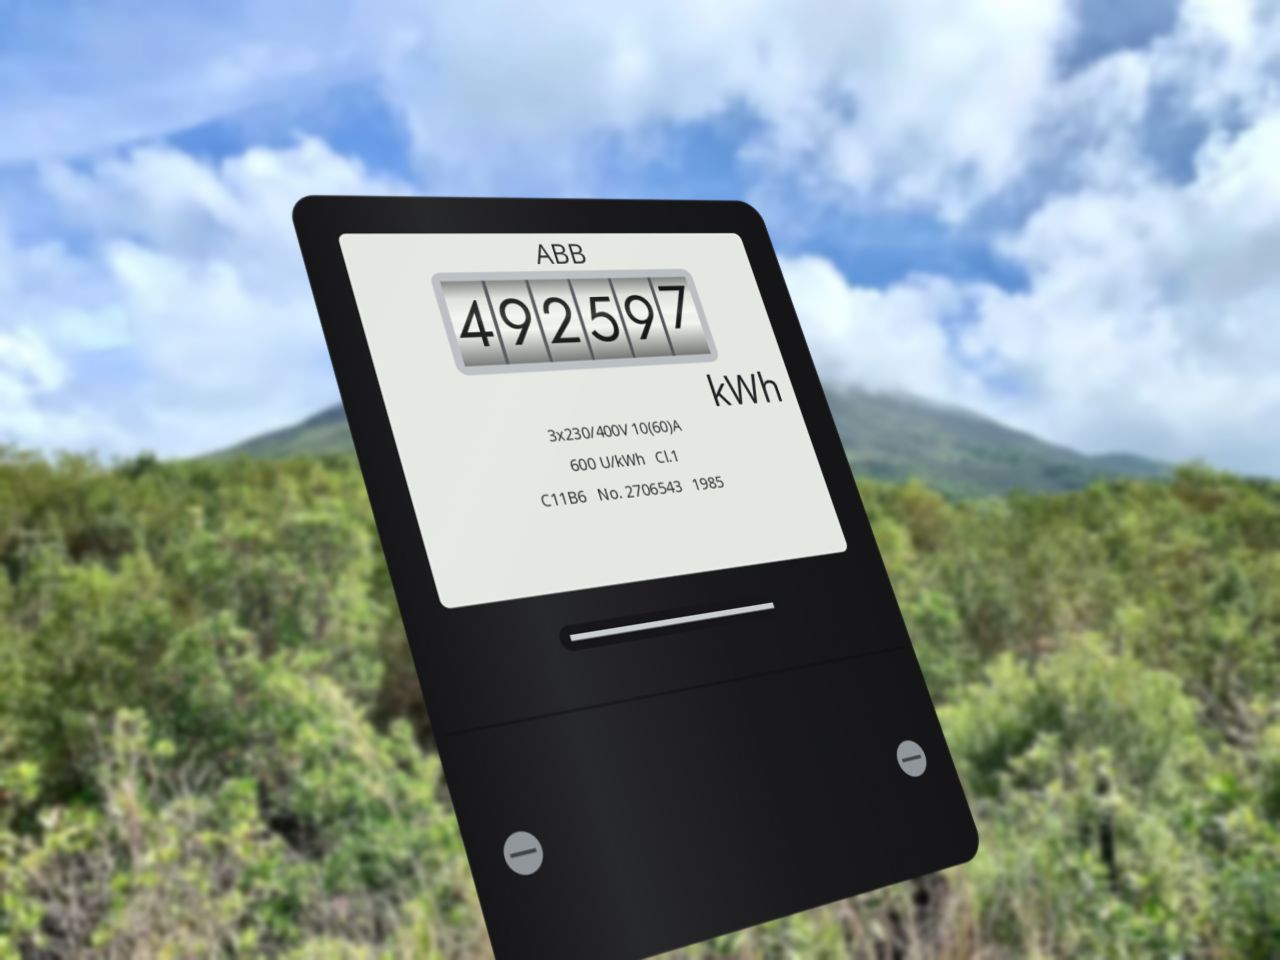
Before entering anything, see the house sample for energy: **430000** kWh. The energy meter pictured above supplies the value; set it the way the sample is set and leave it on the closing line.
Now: **492597** kWh
